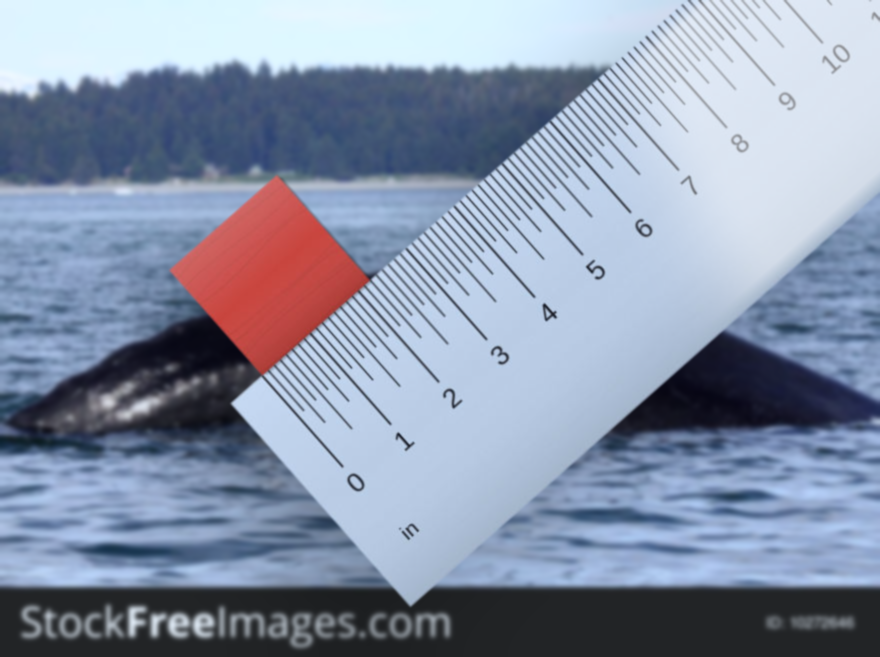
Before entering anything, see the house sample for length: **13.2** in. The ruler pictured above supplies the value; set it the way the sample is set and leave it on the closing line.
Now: **2.25** in
